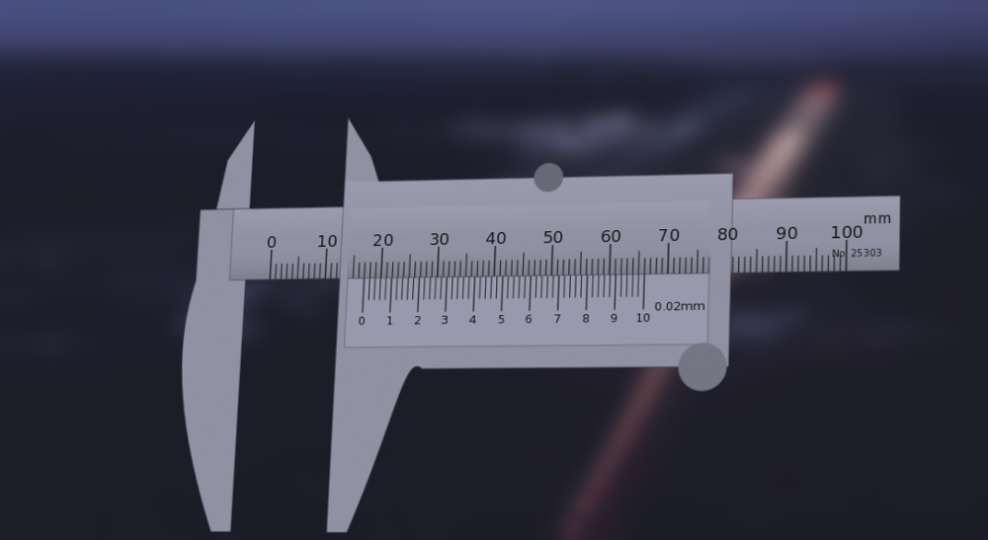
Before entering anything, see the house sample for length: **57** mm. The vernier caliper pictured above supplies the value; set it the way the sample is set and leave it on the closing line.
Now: **17.0** mm
